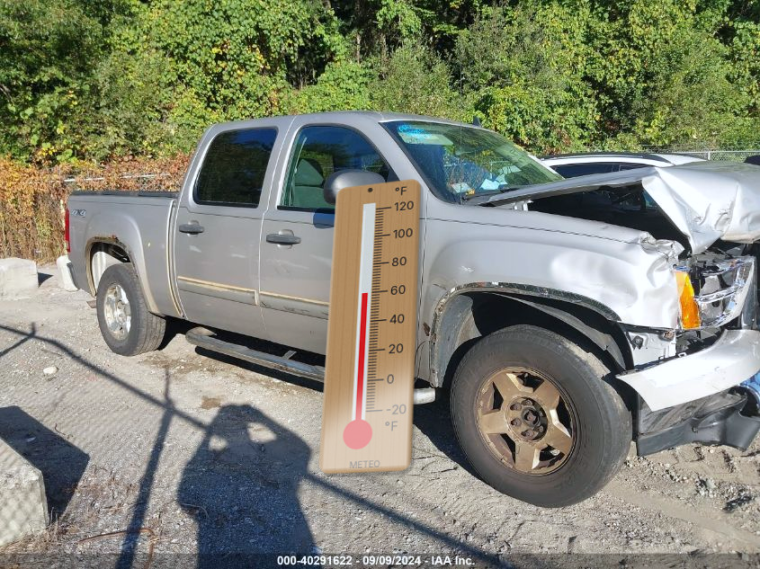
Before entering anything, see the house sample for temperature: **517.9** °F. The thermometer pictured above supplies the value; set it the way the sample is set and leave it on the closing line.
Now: **60** °F
